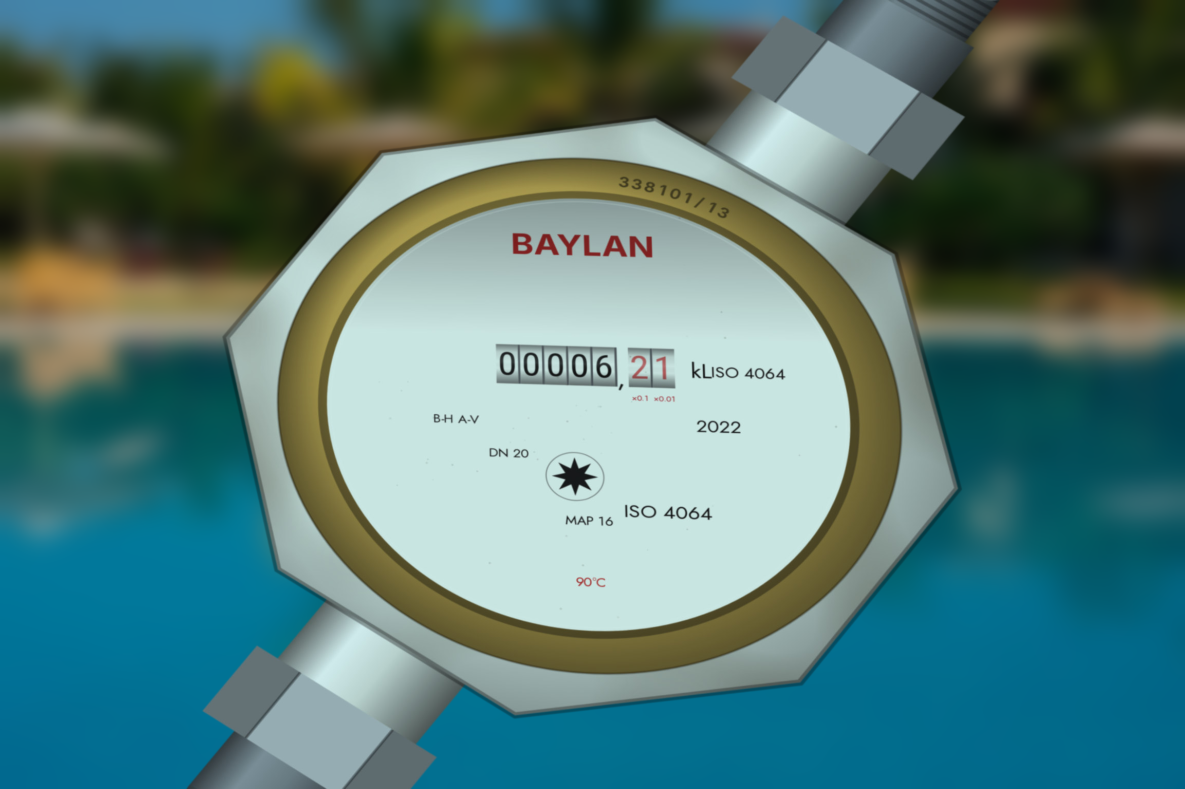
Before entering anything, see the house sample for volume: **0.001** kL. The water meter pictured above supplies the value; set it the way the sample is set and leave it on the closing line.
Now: **6.21** kL
